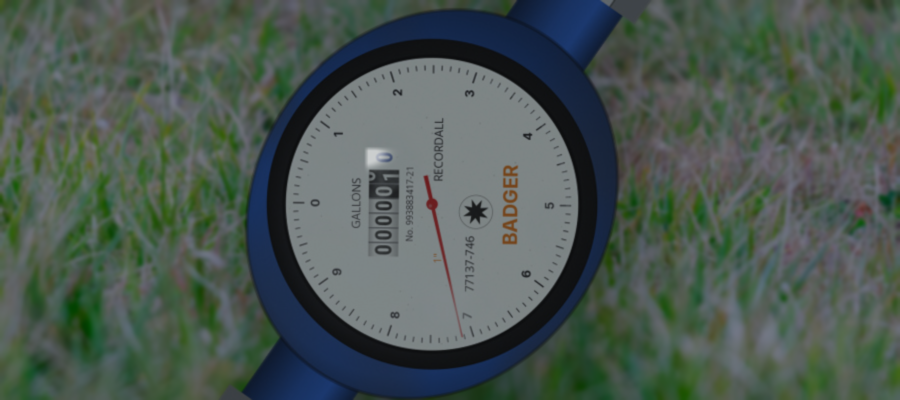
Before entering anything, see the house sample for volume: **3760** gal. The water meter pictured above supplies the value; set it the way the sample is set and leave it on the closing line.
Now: **7.1** gal
